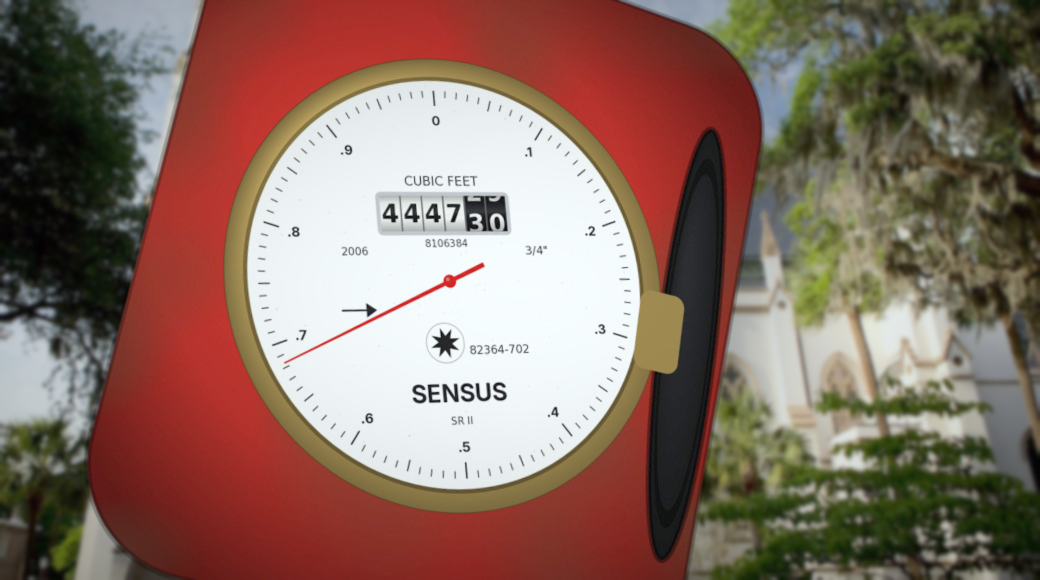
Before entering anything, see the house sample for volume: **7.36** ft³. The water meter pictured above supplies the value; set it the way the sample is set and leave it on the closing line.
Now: **444729.68** ft³
